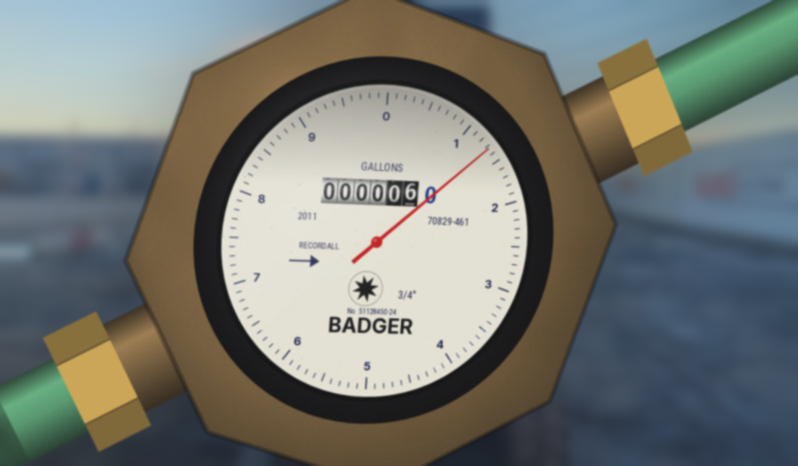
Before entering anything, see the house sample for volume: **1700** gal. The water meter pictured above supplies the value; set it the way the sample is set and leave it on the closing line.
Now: **61.3** gal
